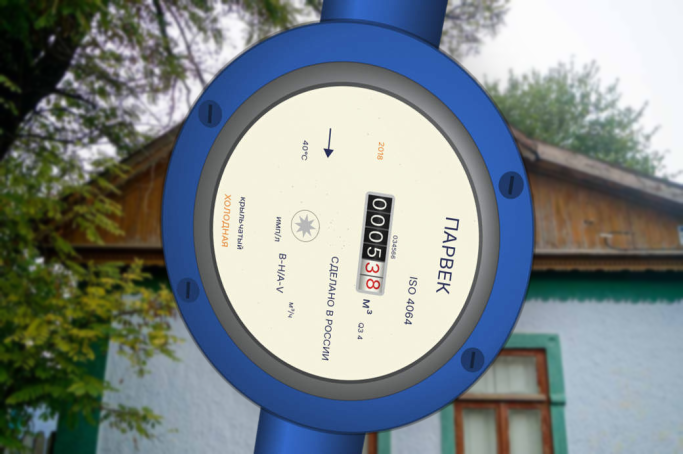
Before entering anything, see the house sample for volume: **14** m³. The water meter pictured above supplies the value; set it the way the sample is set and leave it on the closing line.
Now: **5.38** m³
